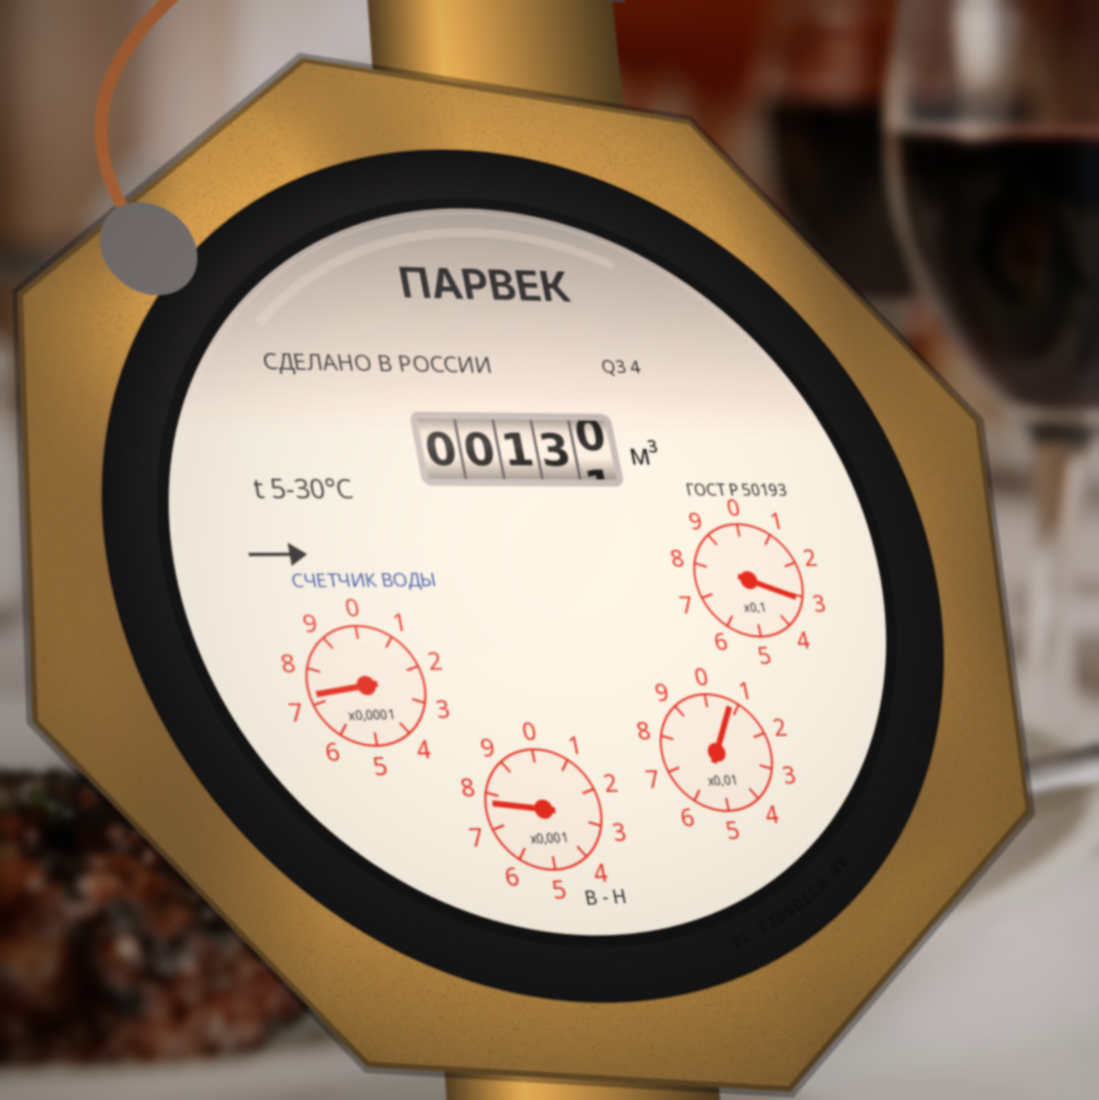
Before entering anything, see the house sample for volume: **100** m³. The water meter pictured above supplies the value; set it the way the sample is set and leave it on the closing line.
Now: **130.3077** m³
